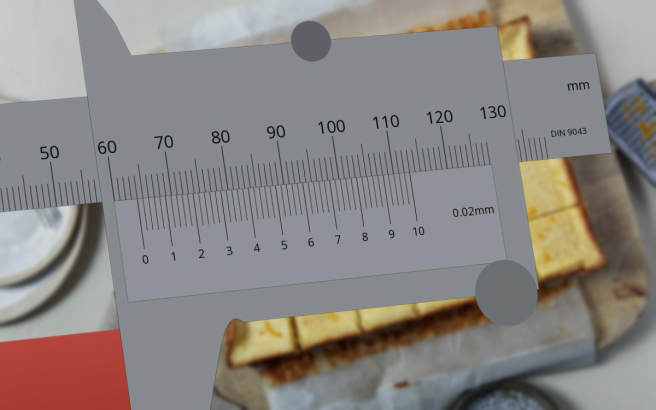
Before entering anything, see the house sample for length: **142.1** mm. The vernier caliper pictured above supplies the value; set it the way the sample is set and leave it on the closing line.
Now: **64.0** mm
